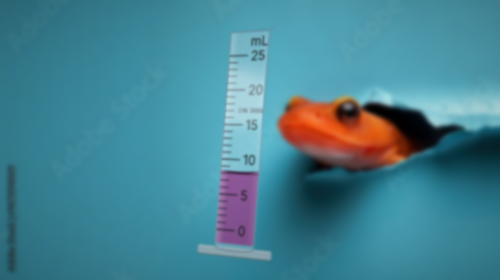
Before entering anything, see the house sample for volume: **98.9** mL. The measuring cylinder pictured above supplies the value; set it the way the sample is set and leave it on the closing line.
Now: **8** mL
